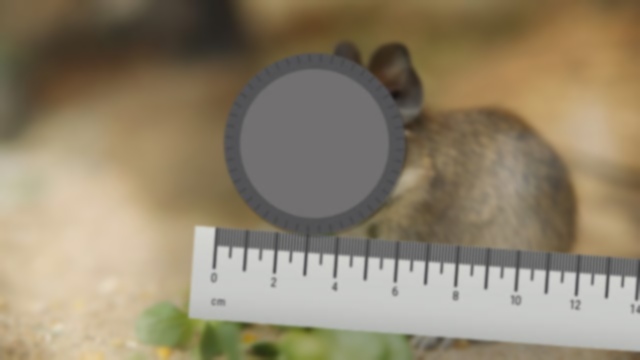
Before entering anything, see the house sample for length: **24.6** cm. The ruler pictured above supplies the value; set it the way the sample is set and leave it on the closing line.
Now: **6** cm
